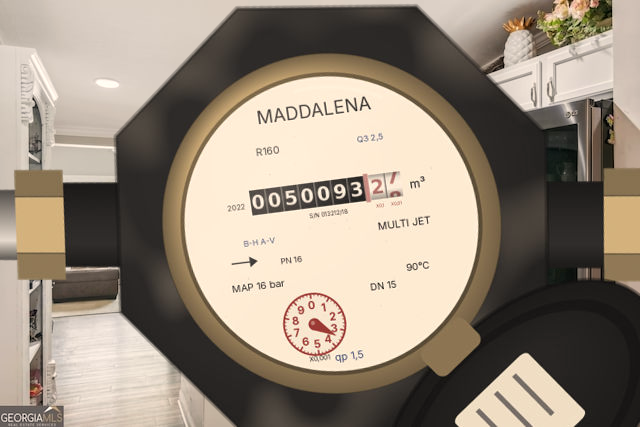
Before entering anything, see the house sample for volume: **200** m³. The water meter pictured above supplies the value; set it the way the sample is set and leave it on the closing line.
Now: **50093.273** m³
